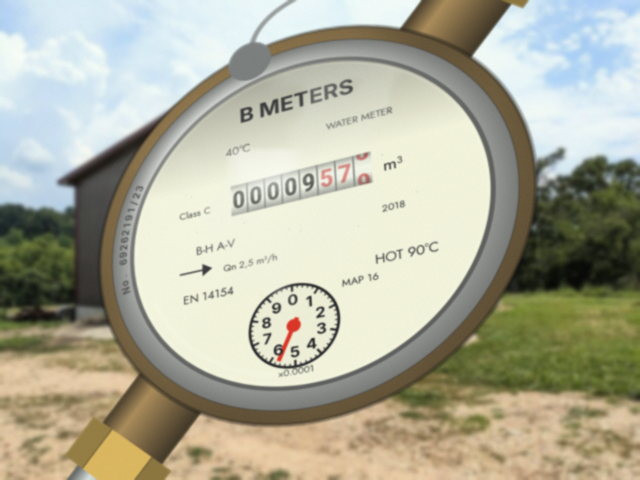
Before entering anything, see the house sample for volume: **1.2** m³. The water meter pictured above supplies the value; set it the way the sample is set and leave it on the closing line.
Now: **9.5785** m³
